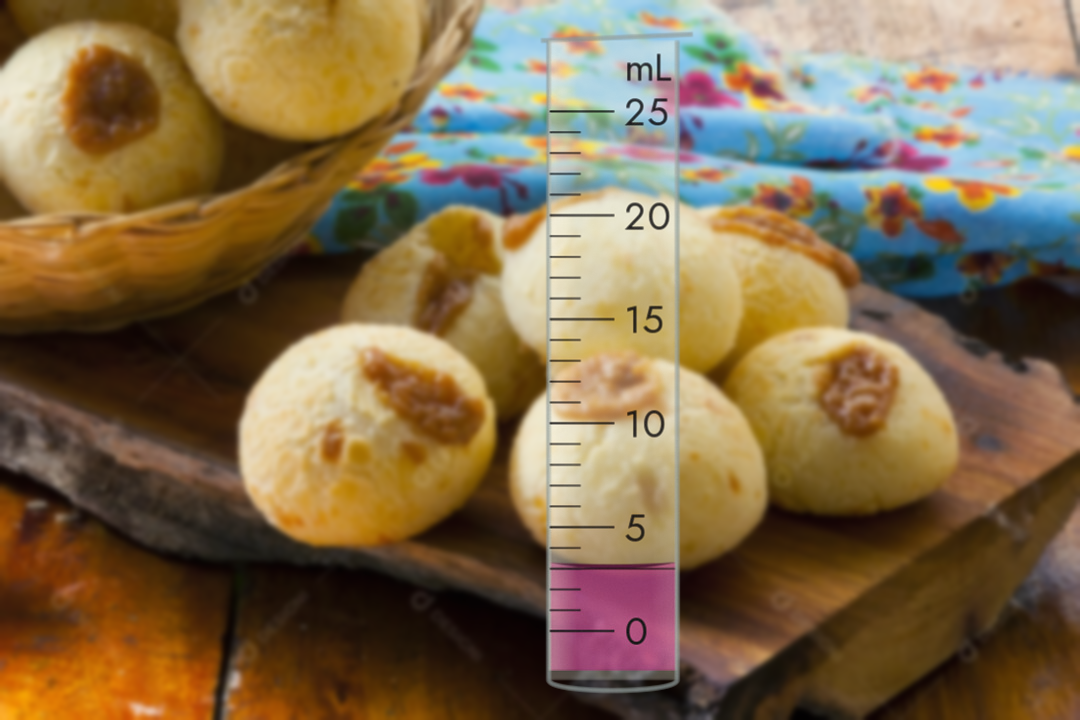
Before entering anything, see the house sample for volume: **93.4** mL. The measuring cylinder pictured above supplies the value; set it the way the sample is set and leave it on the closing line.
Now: **3** mL
